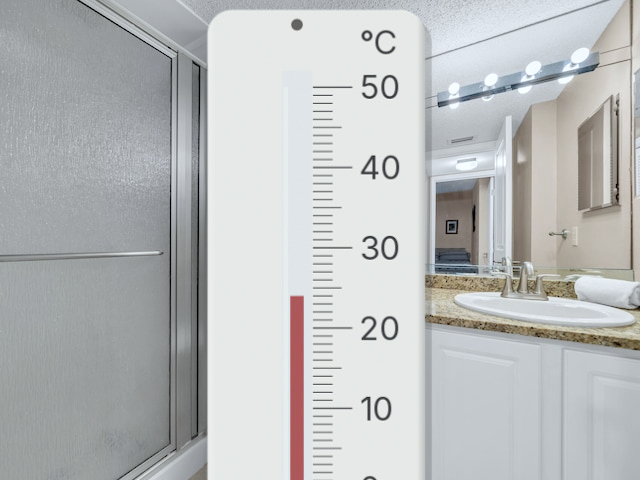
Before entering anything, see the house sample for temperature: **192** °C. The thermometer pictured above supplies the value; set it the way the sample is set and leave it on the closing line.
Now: **24** °C
